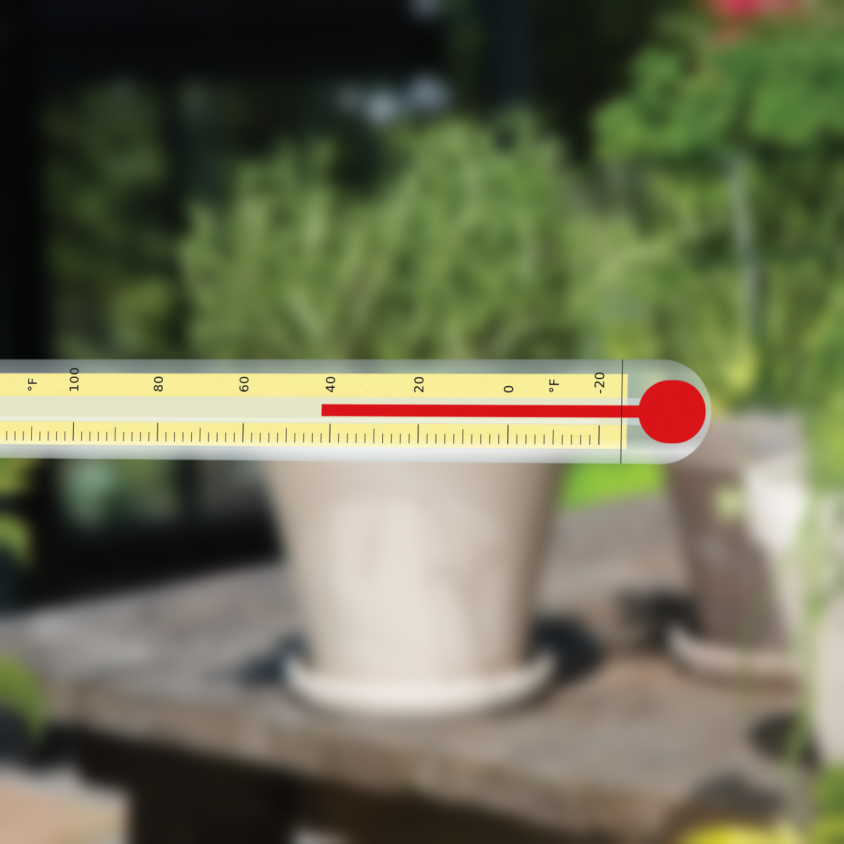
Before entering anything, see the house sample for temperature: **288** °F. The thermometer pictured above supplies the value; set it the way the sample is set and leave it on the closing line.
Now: **42** °F
